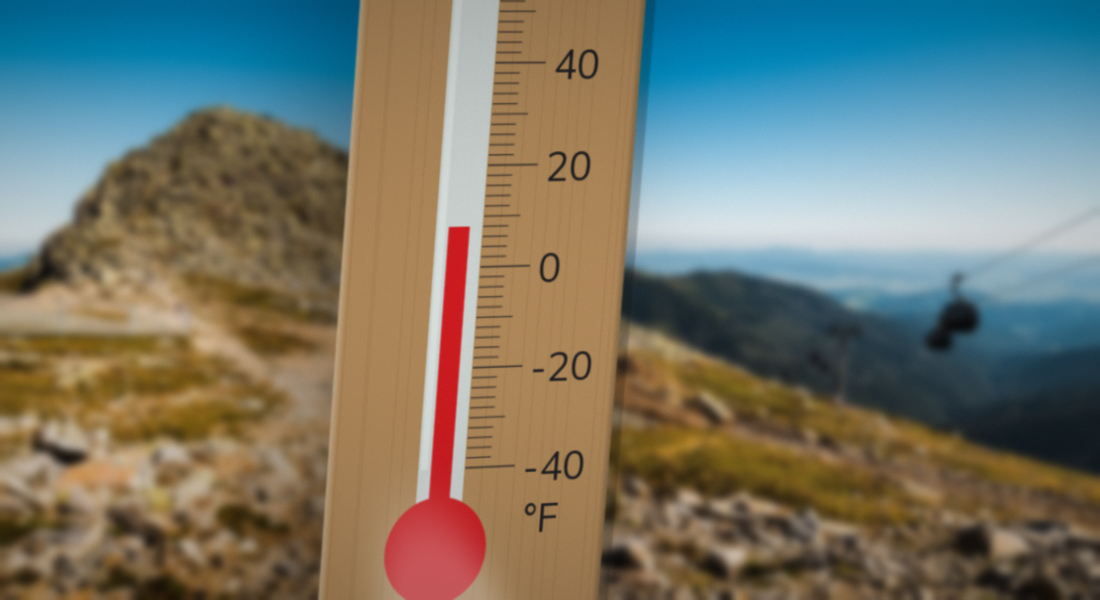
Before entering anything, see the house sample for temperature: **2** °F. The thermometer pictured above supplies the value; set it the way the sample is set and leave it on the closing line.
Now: **8** °F
